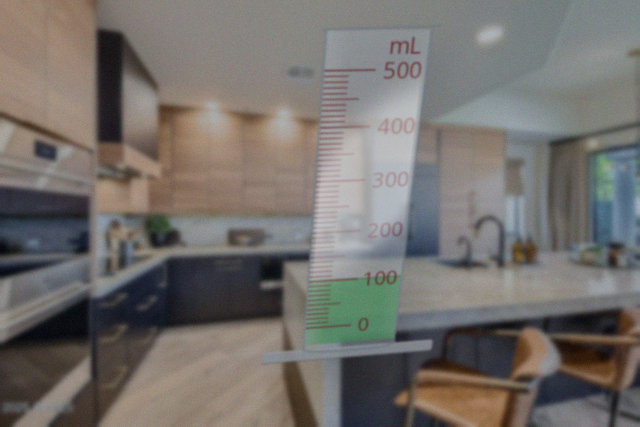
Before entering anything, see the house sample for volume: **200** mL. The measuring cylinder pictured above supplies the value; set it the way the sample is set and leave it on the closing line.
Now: **100** mL
